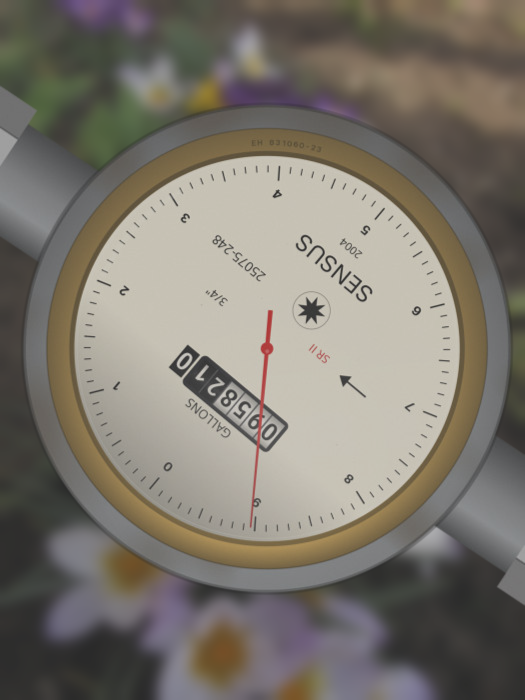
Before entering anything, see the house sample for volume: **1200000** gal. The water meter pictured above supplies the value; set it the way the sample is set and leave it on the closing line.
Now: **958209.0** gal
